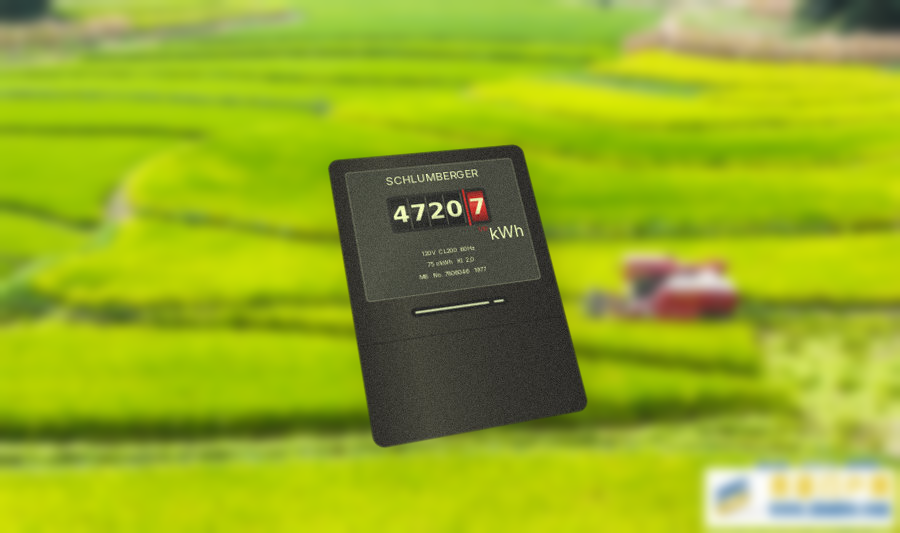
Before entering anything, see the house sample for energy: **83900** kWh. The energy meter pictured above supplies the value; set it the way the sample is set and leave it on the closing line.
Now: **4720.7** kWh
